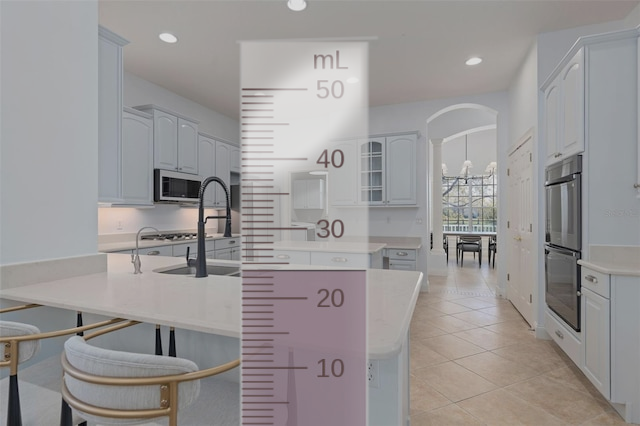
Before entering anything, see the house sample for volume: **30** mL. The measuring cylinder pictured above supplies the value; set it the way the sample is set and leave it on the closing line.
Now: **24** mL
